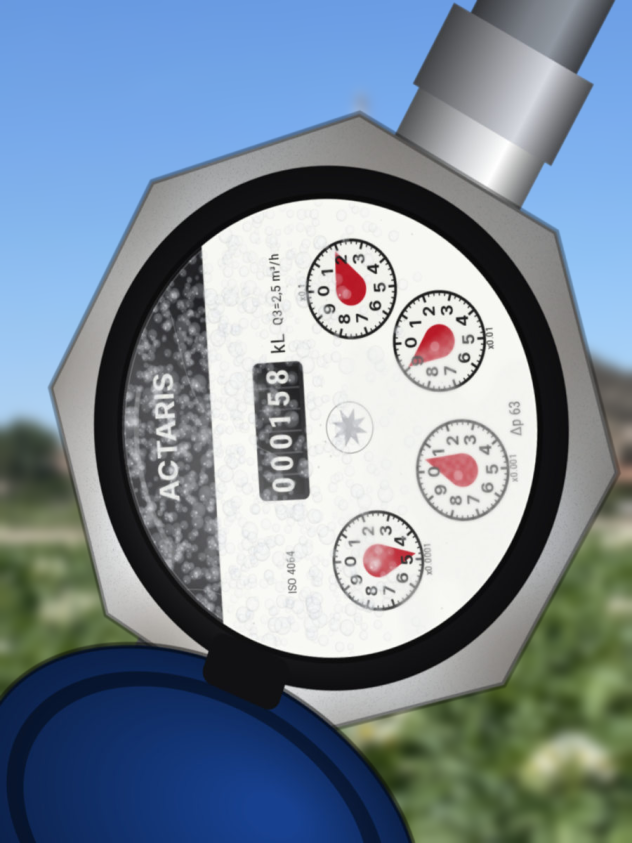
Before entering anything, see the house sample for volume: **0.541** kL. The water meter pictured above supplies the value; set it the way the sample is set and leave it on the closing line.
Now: **158.1904** kL
